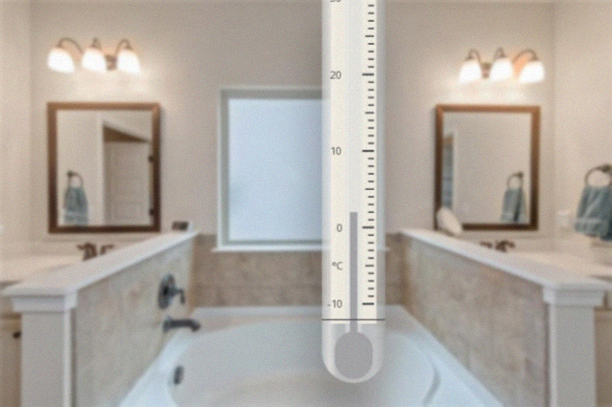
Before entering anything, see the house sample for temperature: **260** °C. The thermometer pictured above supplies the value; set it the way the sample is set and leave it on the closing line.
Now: **2** °C
